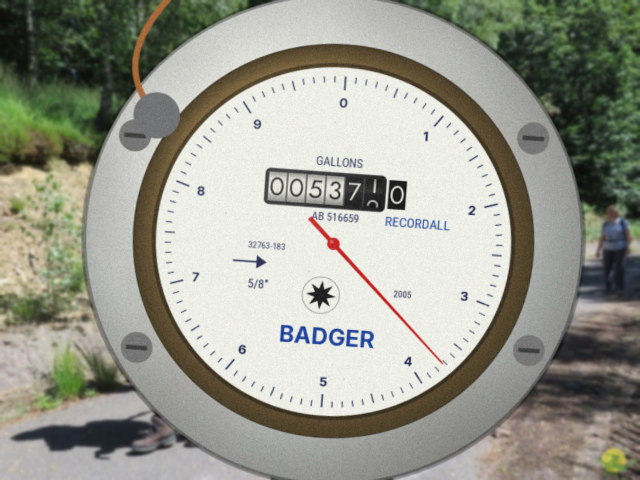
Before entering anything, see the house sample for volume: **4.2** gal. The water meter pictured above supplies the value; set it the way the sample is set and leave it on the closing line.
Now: **53713.7** gal
